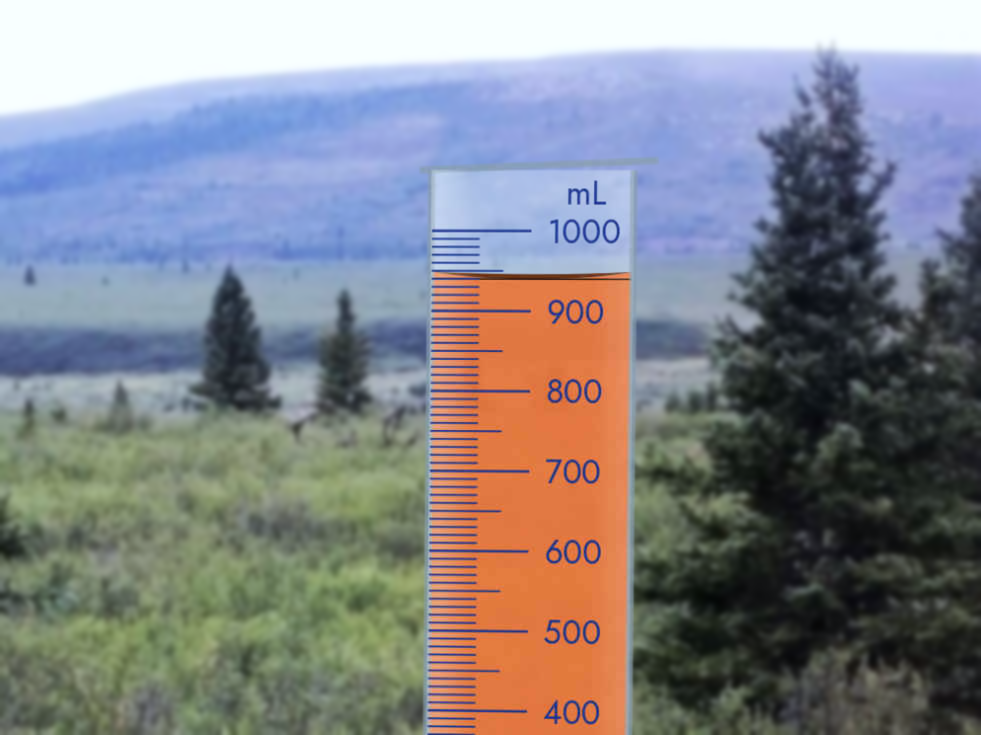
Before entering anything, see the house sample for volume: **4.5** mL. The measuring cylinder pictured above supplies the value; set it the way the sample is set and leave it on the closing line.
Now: **940** mL
